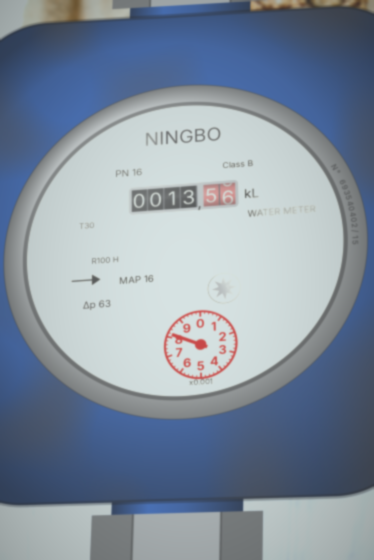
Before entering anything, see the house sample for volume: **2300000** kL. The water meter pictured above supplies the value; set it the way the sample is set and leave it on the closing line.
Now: **13.558** kL
